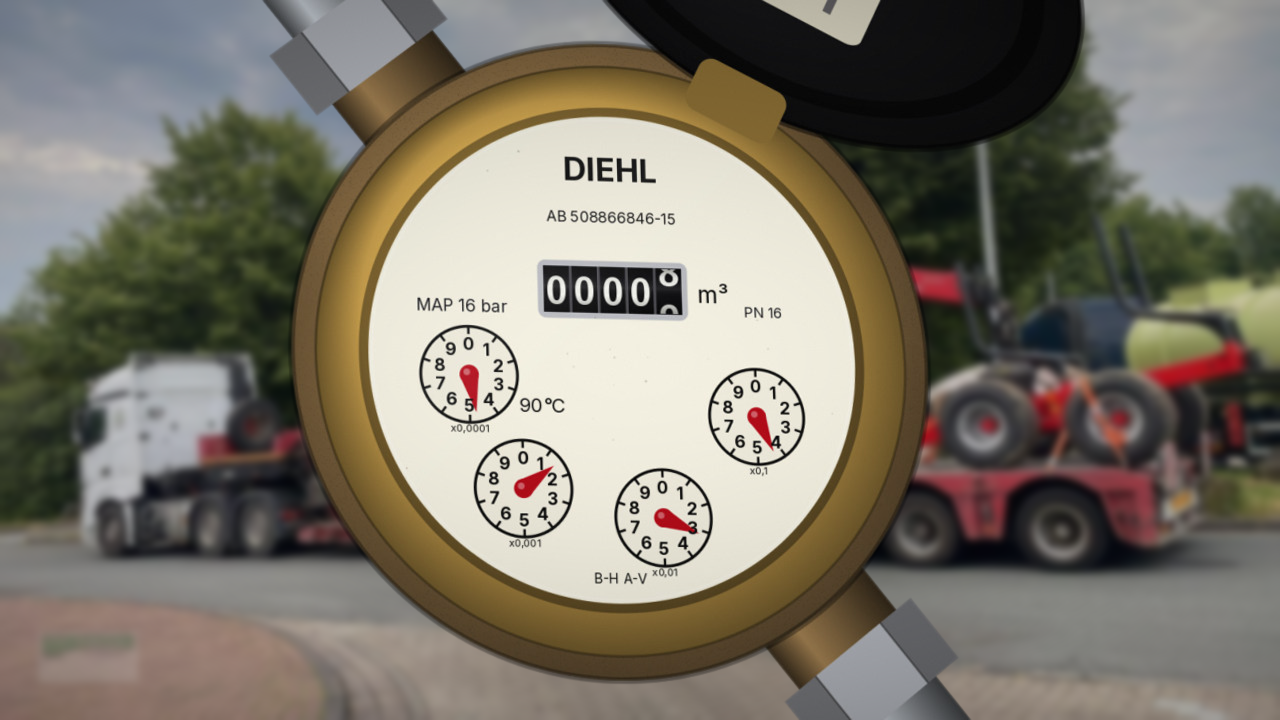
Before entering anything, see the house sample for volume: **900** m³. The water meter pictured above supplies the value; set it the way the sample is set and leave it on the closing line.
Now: **8.4314** m³
